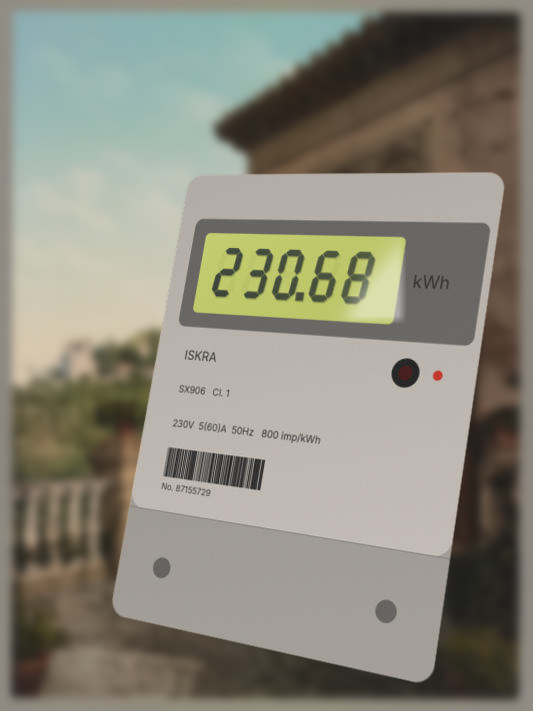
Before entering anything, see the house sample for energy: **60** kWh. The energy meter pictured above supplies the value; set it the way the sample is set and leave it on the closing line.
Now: **230.68** kWh
